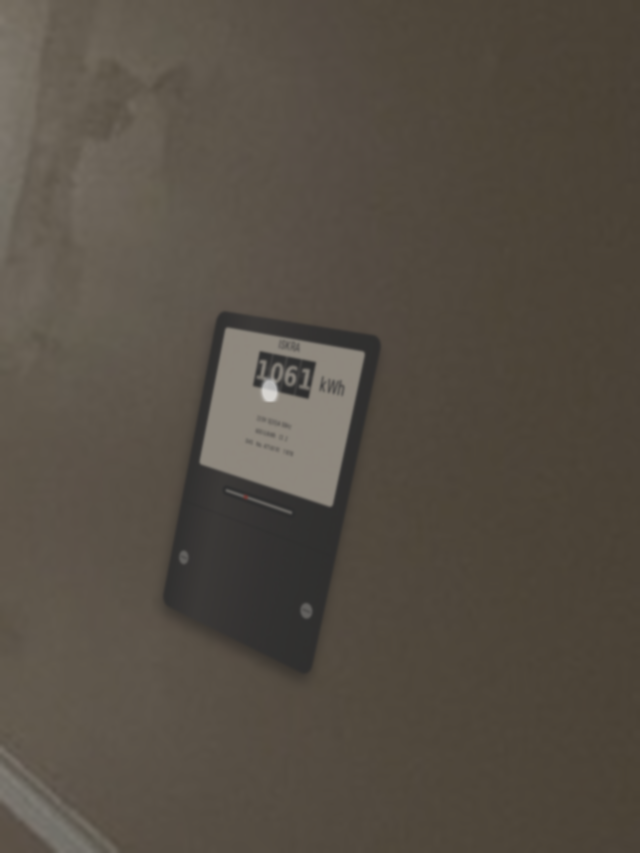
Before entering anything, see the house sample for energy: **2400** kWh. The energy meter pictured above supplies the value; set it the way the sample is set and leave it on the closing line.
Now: **1061** kWh
